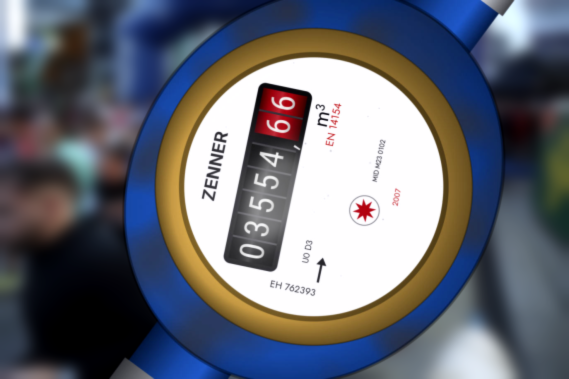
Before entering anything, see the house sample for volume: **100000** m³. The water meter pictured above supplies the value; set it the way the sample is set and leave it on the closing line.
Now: **3554.66** m³
